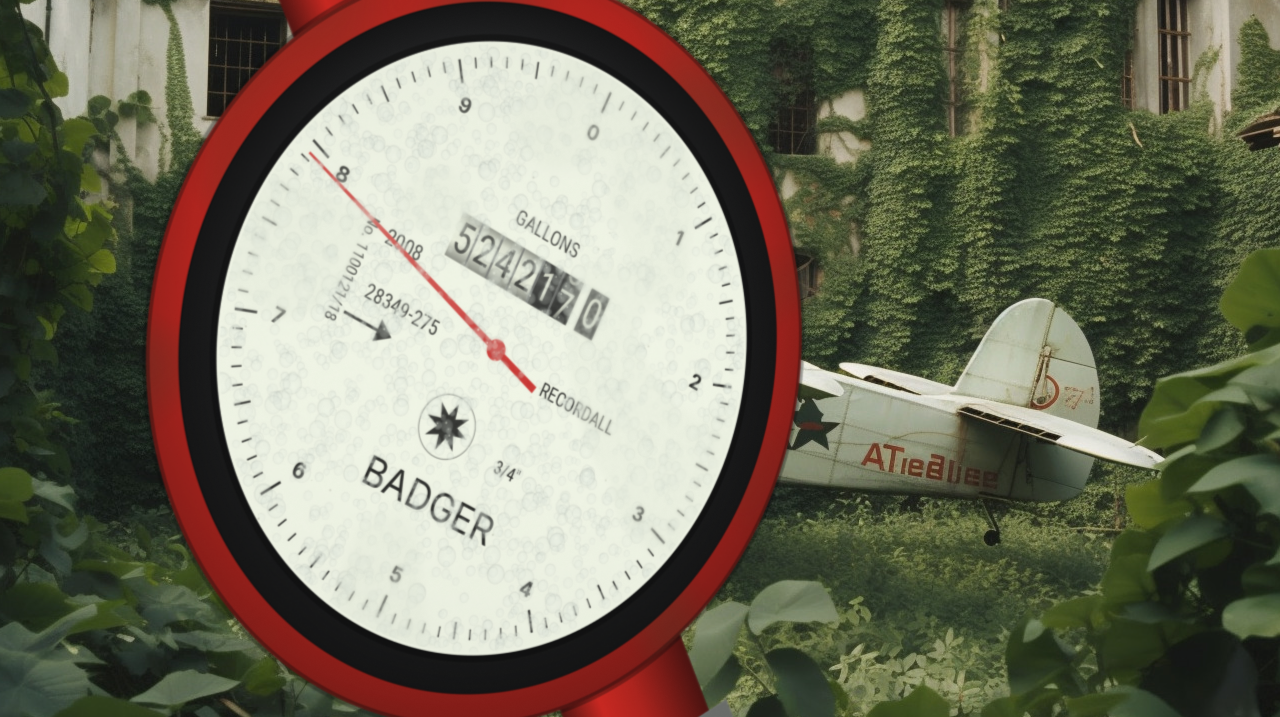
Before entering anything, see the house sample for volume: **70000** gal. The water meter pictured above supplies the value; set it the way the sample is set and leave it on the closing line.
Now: **5242167.9** gal
